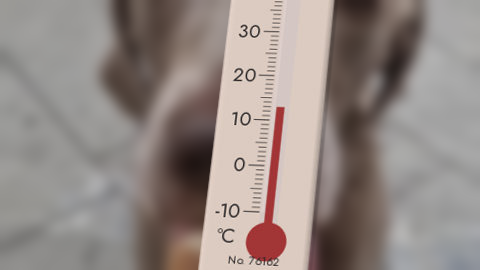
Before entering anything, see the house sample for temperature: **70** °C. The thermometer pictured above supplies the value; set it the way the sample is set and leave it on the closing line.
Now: **13** °C
